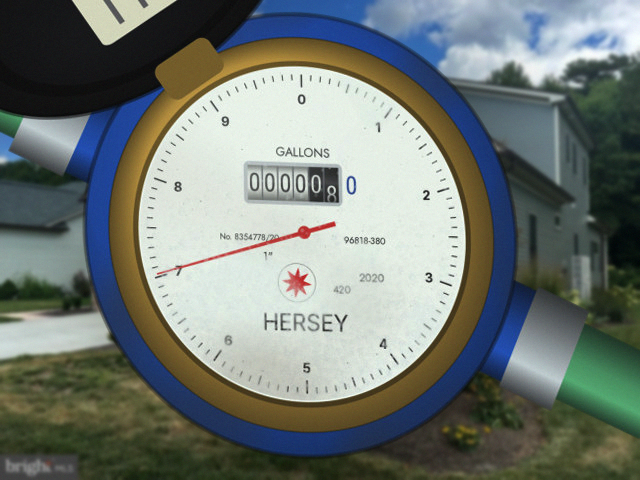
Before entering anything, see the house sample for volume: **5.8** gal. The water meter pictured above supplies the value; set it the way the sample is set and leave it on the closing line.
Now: **77.0** gal
